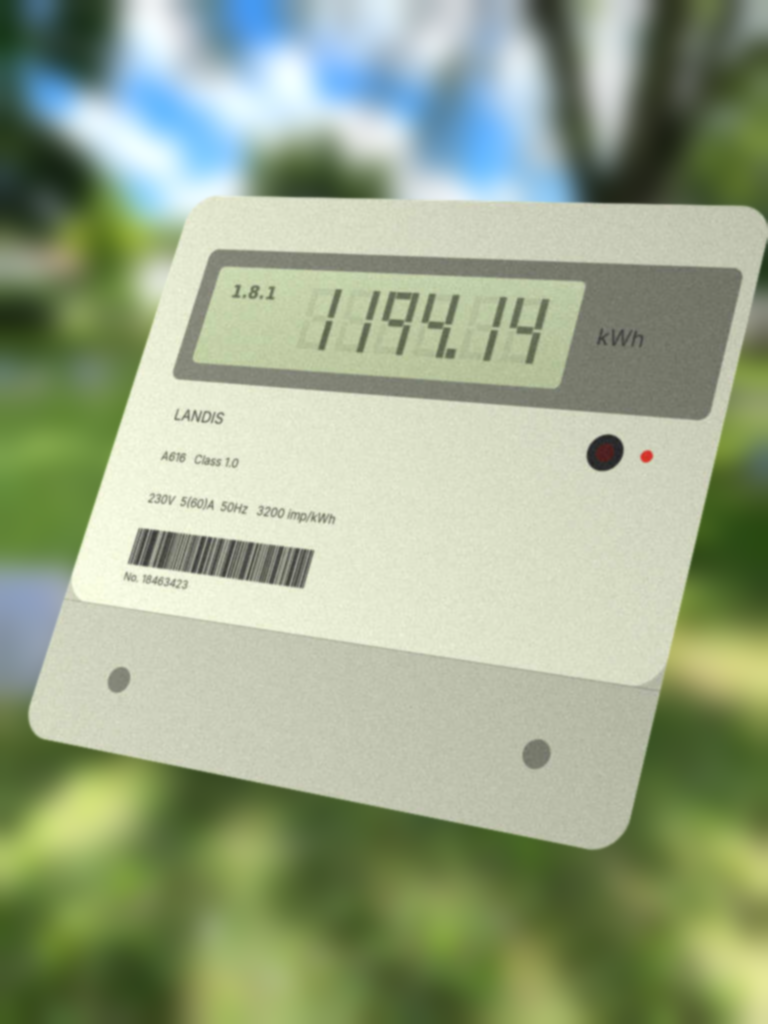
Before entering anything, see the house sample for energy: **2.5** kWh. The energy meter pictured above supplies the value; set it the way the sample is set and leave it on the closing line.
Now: **1194.14** kWh
